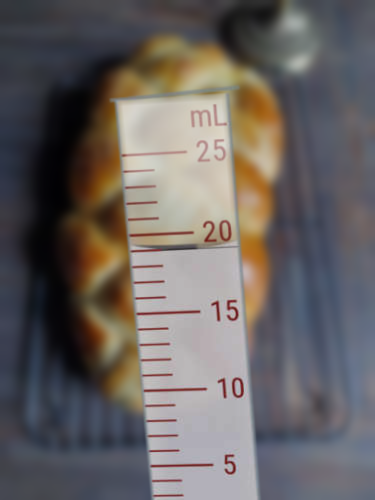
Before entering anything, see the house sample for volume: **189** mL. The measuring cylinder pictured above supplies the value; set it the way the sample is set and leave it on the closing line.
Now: **19** mL
